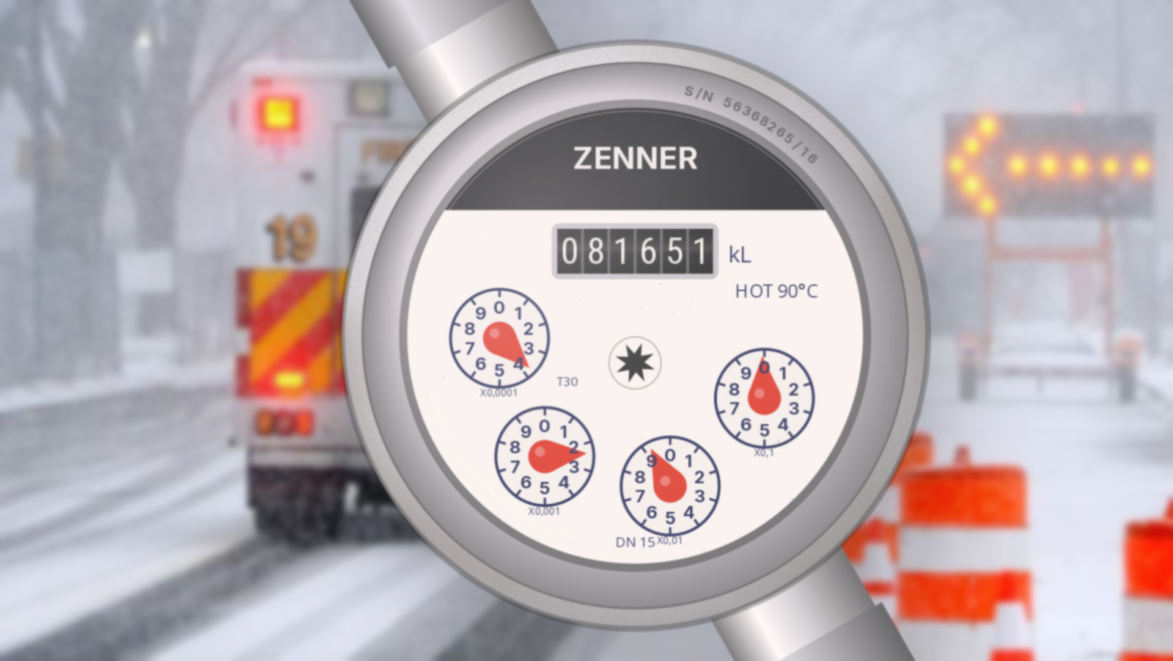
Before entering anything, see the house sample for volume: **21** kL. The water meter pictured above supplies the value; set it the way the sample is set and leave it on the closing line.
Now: **81650.9923** kL
